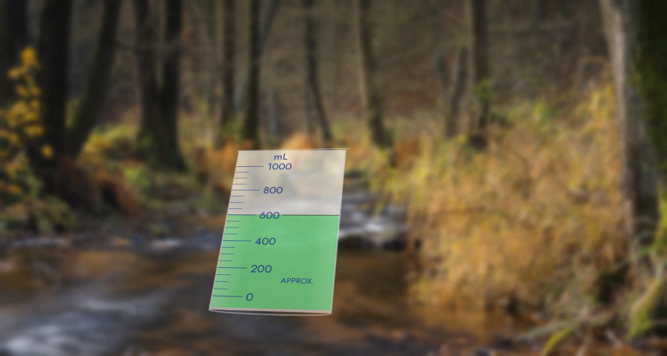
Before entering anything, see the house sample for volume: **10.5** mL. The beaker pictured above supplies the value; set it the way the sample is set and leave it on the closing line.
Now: **600** mL
